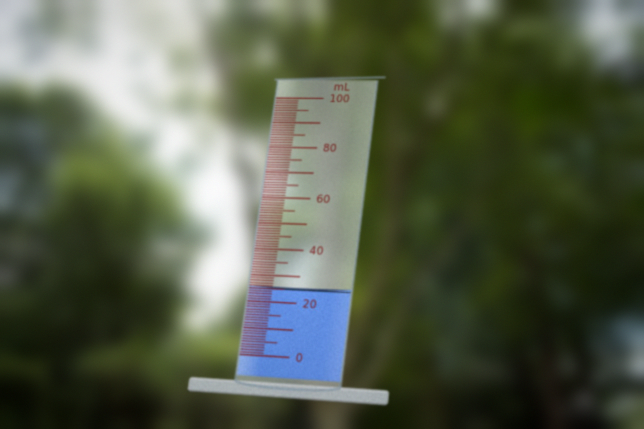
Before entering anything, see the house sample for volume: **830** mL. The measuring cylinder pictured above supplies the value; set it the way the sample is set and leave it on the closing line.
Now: **25** mL
